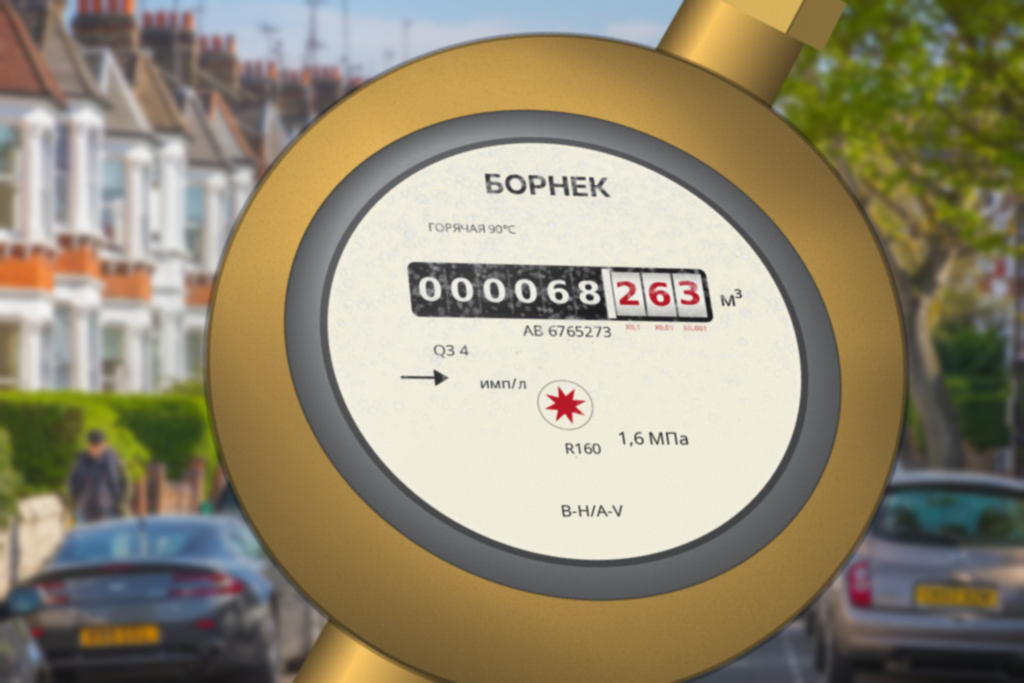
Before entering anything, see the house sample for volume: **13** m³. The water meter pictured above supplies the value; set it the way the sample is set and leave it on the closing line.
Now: **68.263** m³
